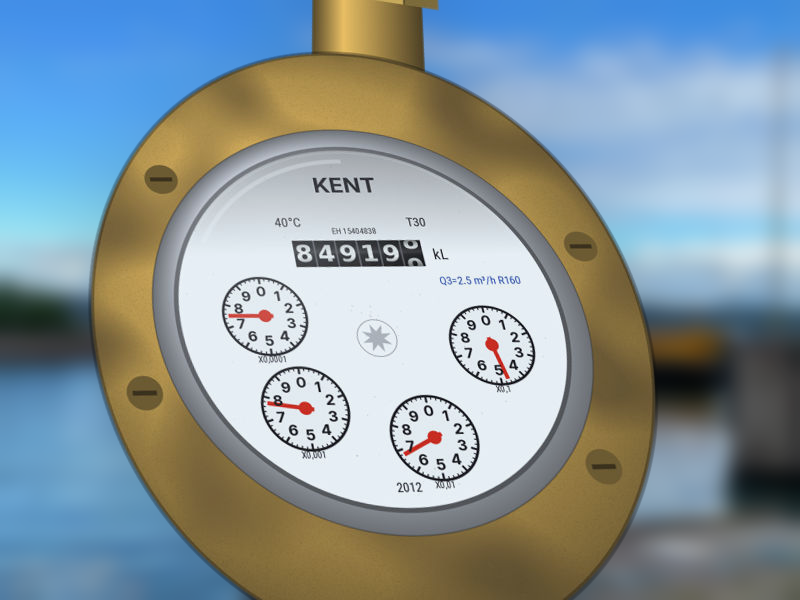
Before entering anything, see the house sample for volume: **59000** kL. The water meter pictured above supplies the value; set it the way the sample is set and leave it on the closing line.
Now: **849198.4677** kL
